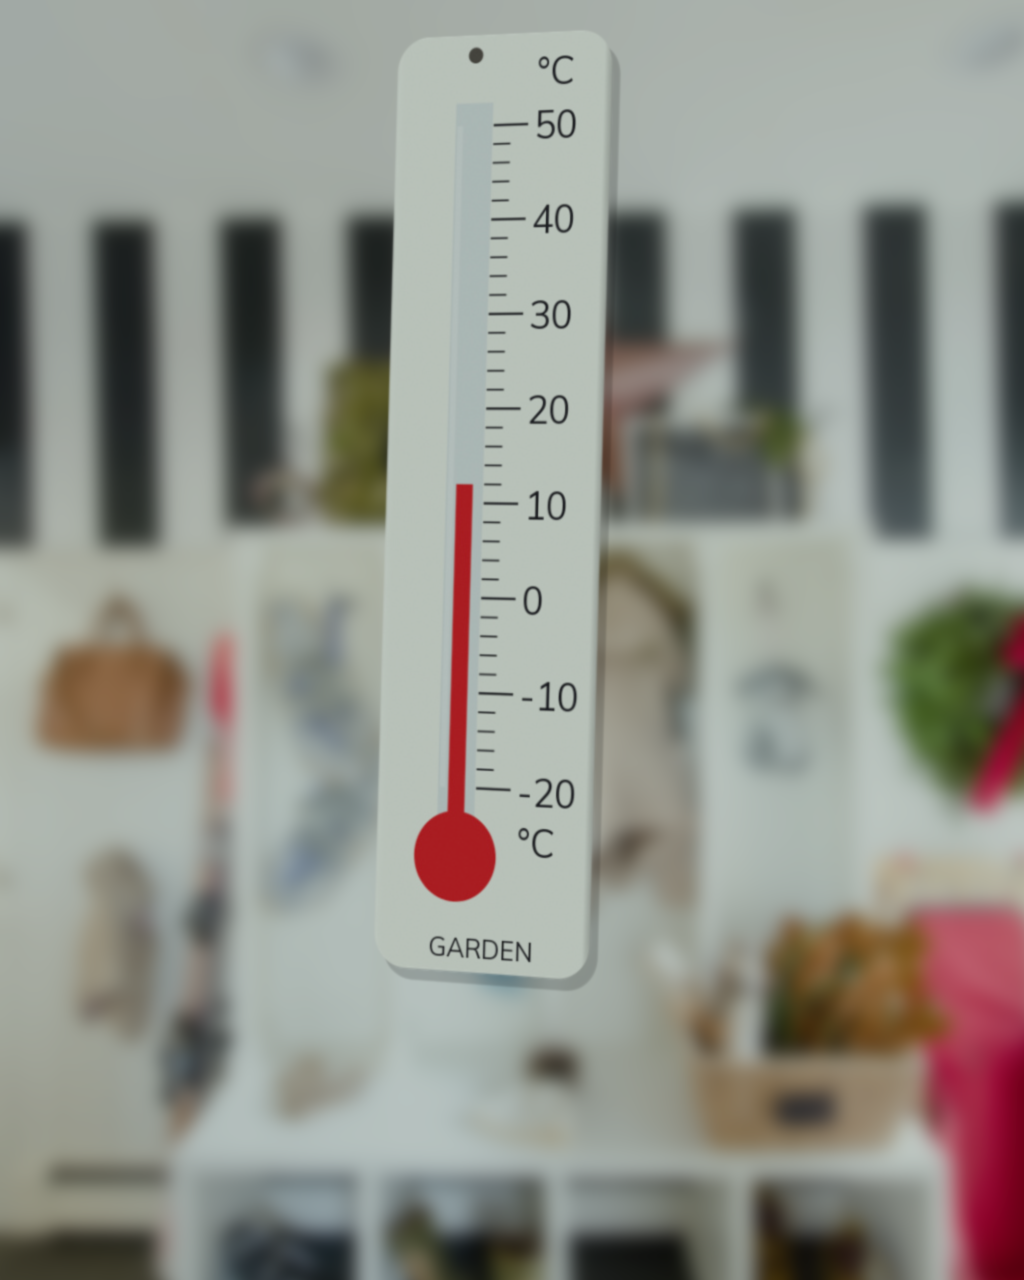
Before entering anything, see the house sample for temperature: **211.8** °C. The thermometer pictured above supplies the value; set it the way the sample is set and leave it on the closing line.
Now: **12** °C
